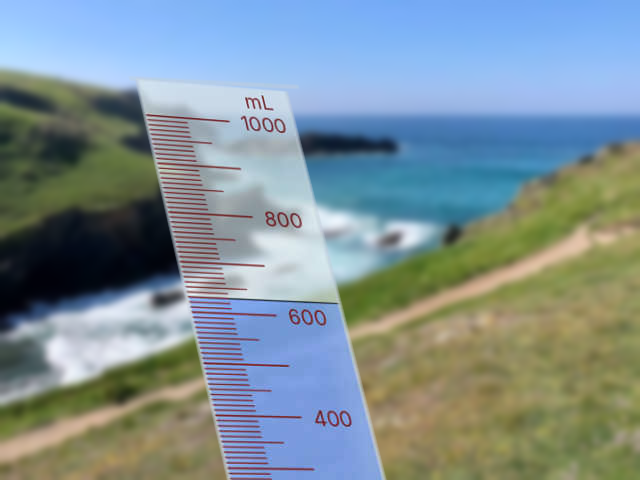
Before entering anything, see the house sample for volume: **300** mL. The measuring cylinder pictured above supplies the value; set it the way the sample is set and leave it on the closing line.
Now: **630** mL
